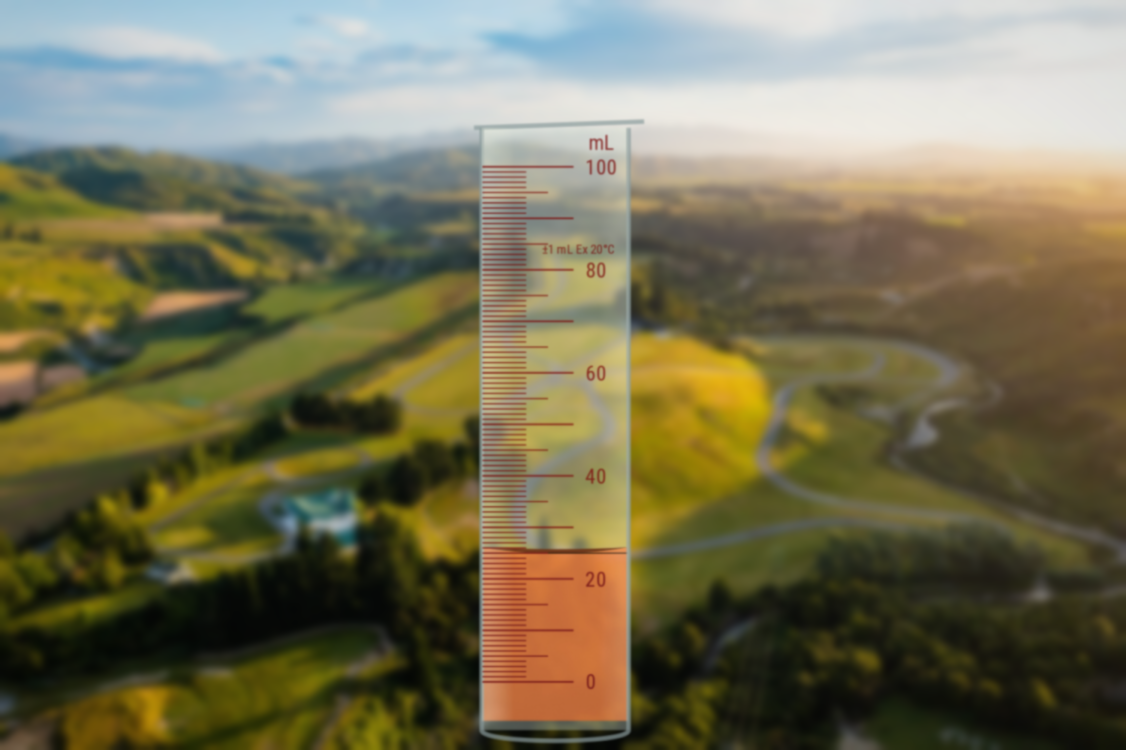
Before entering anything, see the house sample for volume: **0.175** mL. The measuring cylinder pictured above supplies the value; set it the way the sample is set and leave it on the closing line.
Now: **25** mL
